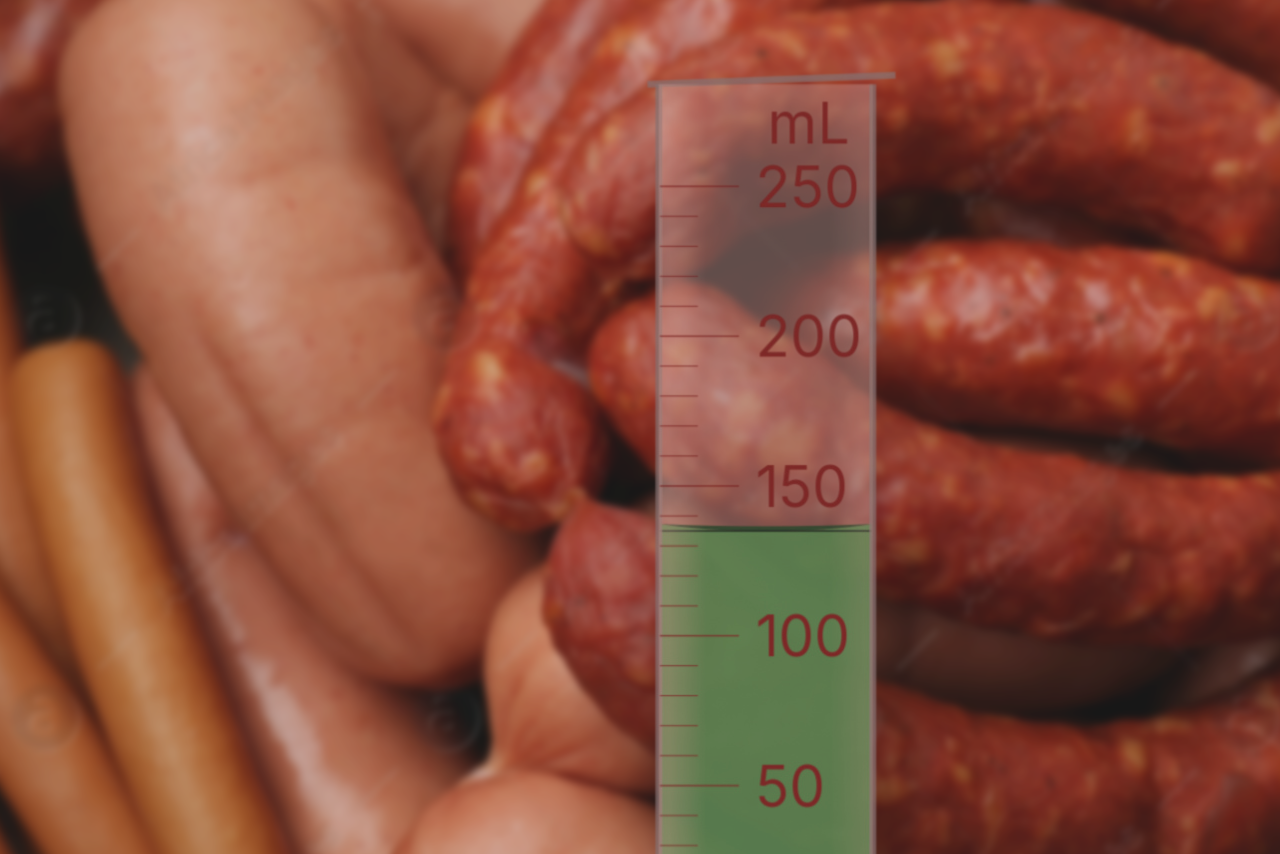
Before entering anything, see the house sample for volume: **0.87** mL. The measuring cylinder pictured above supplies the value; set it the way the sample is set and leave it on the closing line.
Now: **135** mL
